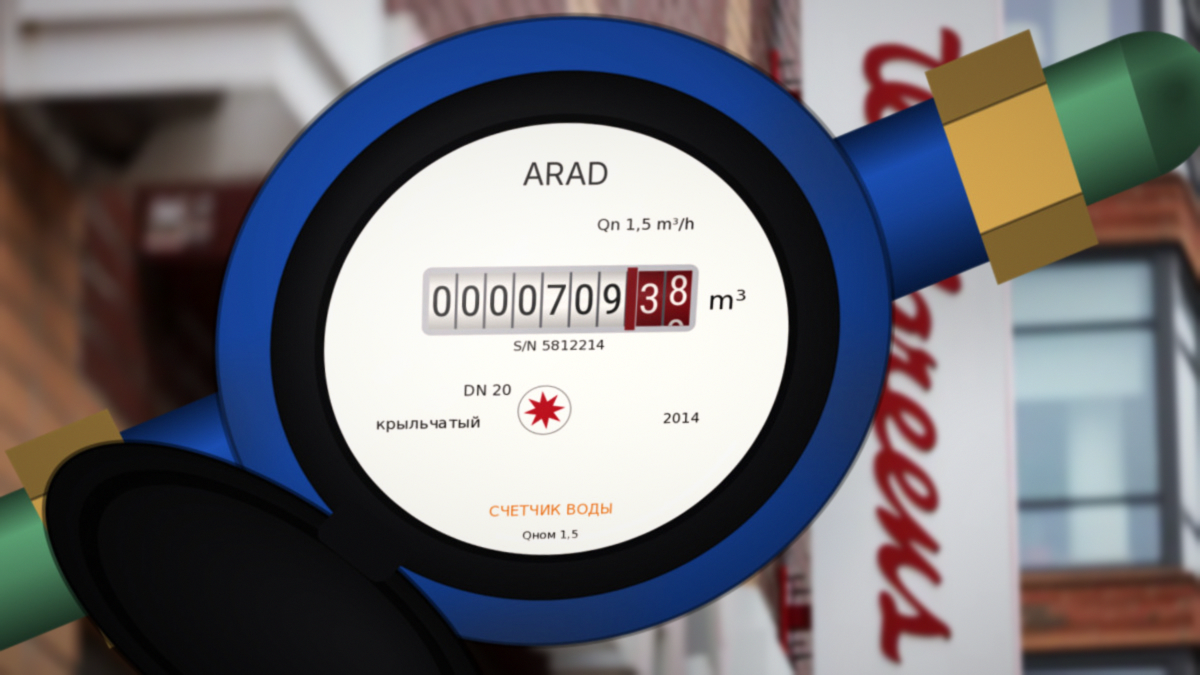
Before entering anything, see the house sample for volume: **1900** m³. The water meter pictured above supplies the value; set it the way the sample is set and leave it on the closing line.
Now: **709.38** m³
